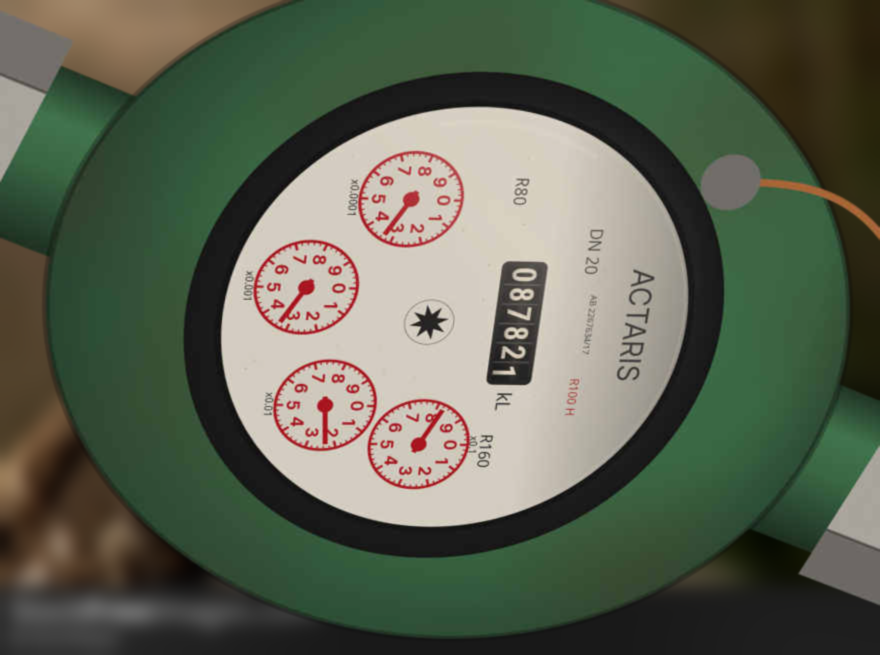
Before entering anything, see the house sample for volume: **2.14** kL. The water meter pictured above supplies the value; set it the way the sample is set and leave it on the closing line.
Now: **87820.8233** kL
